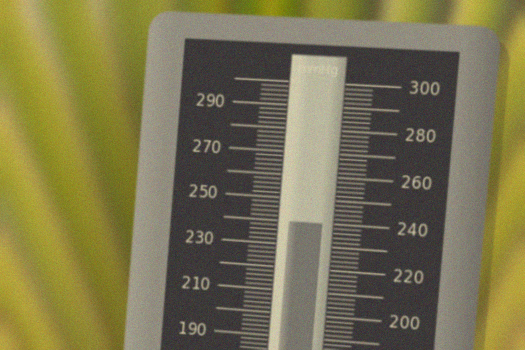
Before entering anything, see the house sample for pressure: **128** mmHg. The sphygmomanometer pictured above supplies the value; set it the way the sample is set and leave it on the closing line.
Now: **240** mmHg
